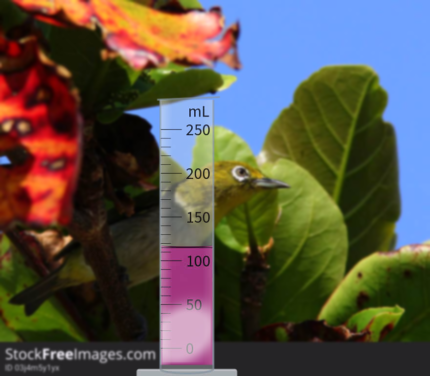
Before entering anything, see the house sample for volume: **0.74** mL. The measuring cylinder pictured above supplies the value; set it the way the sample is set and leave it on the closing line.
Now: **115** mL
